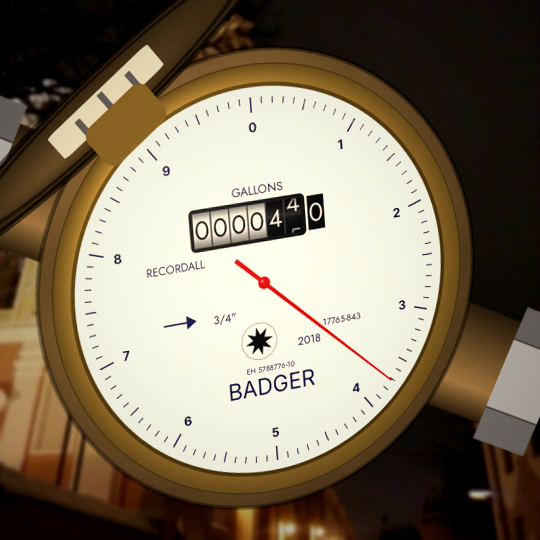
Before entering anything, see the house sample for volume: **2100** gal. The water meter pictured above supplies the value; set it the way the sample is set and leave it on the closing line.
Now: **443.7** gal
